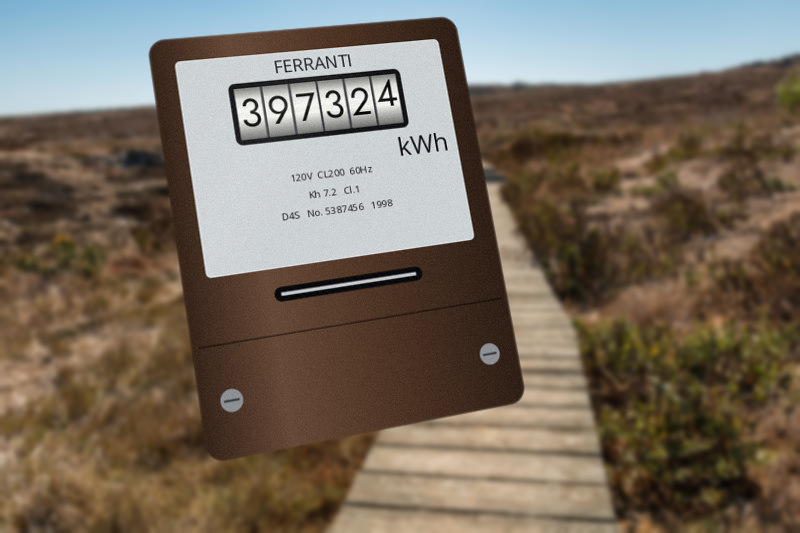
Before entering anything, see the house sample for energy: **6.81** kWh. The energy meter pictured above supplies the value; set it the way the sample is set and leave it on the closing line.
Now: **397324** kWh
